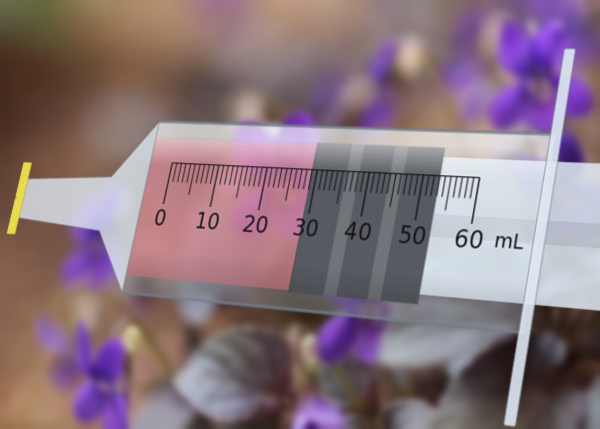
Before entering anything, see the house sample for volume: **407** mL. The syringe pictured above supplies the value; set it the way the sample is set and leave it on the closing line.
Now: **29** mL
